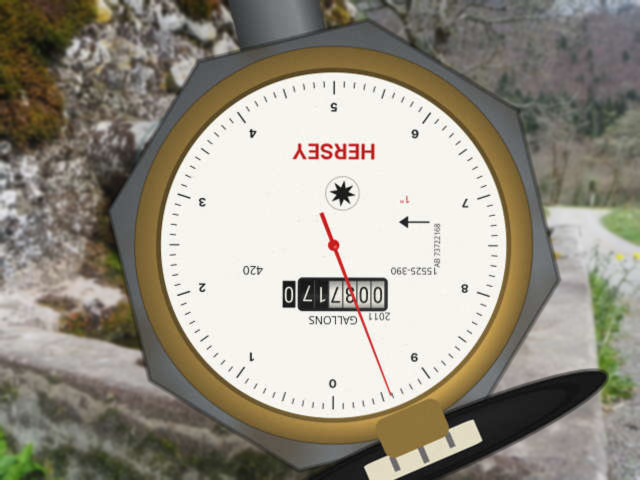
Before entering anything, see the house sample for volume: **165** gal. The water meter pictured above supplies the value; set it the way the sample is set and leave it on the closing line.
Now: **37169.4** gal
